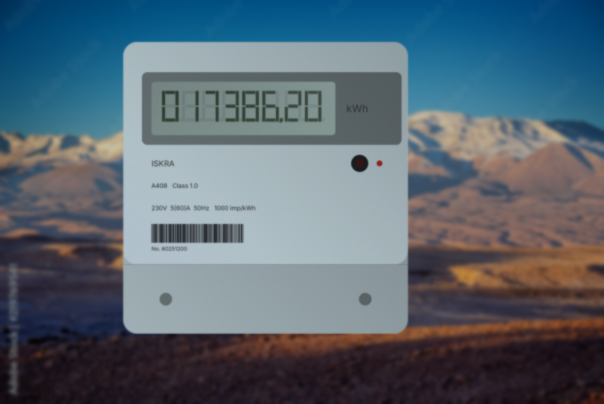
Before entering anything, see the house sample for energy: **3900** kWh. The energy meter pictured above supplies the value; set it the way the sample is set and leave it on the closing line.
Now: **17386.20** kWh
